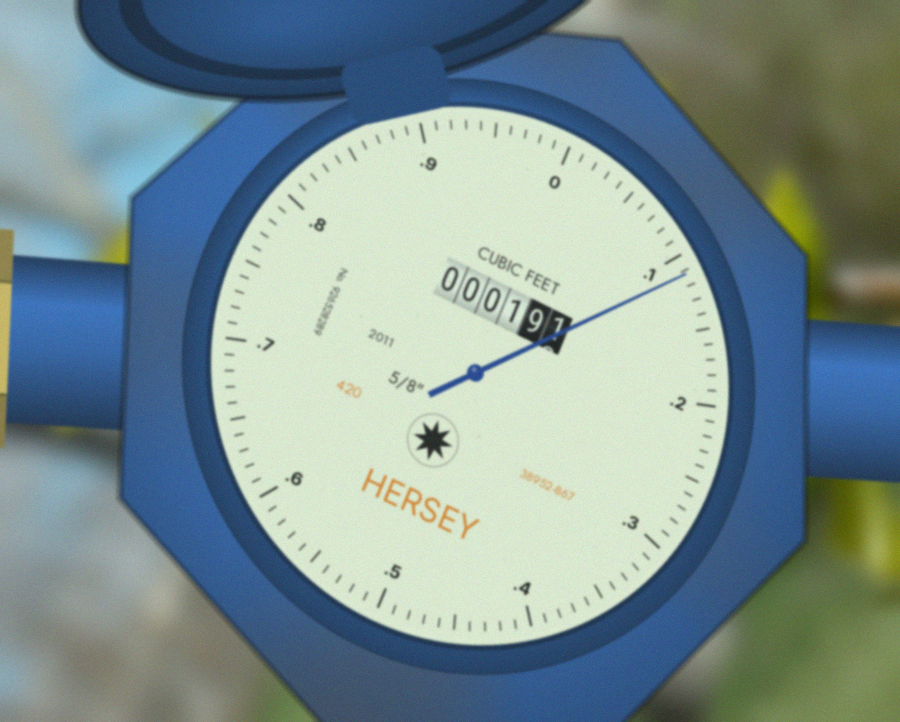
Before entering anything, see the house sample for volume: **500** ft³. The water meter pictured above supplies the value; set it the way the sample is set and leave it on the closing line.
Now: **191.11** ft³
